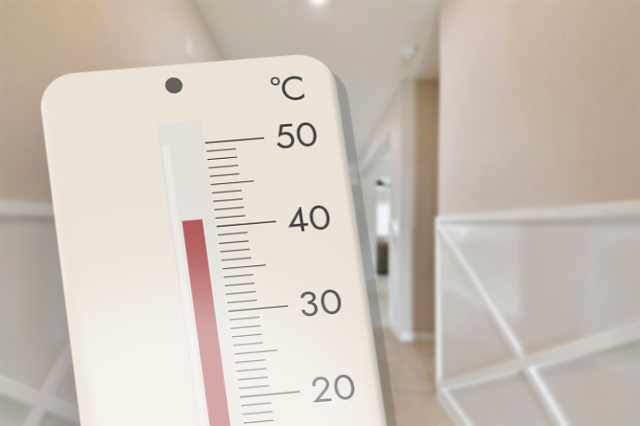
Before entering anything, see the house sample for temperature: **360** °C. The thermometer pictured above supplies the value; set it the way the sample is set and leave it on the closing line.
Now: **41** °C
